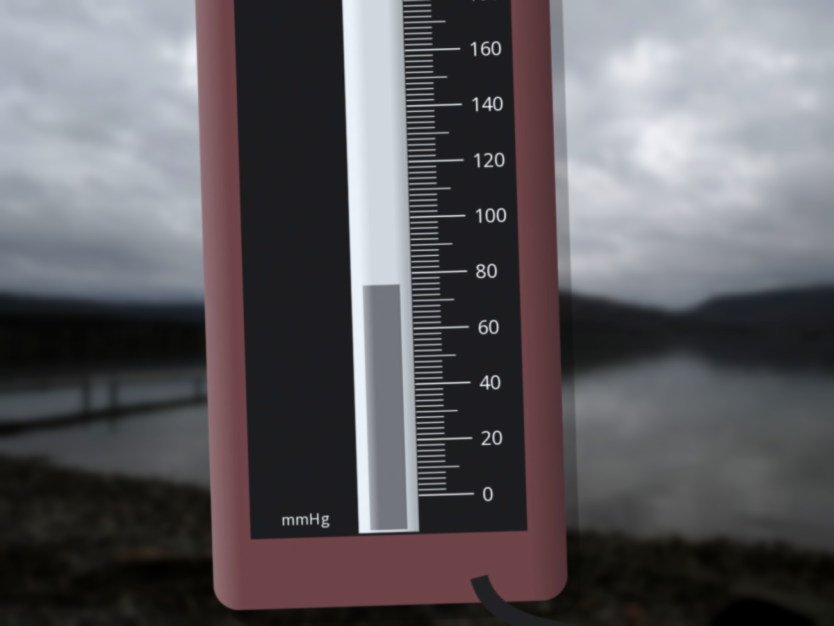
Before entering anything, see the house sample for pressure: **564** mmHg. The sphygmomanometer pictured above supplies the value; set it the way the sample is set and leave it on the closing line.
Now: **76** mmHg
